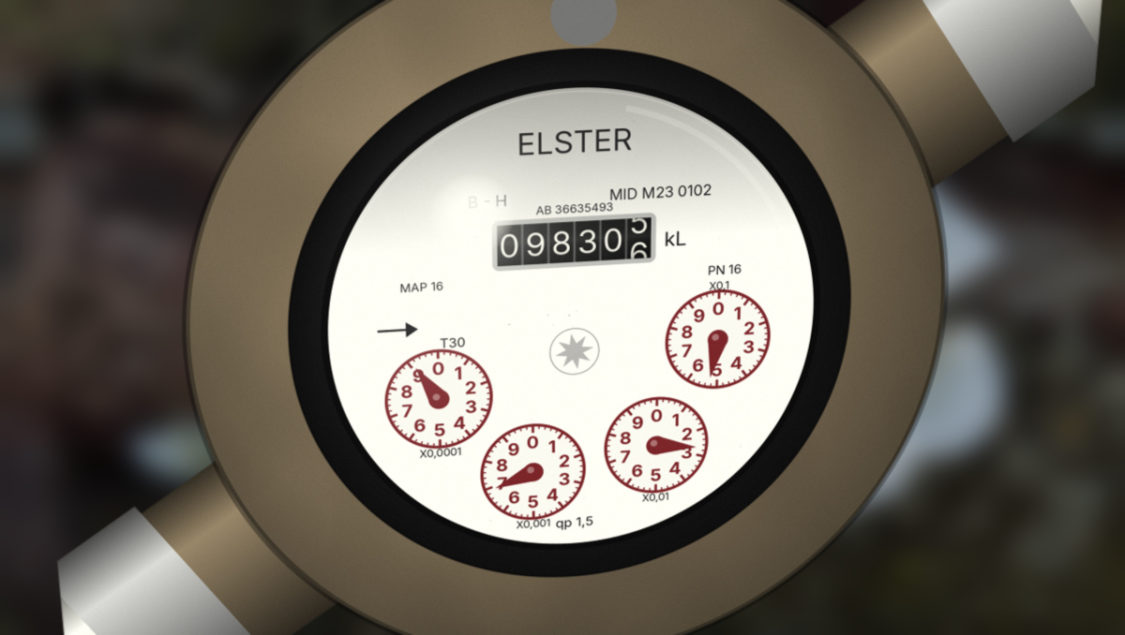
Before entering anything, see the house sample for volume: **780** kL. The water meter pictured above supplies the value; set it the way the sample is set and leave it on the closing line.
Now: **98305.5269** kL
